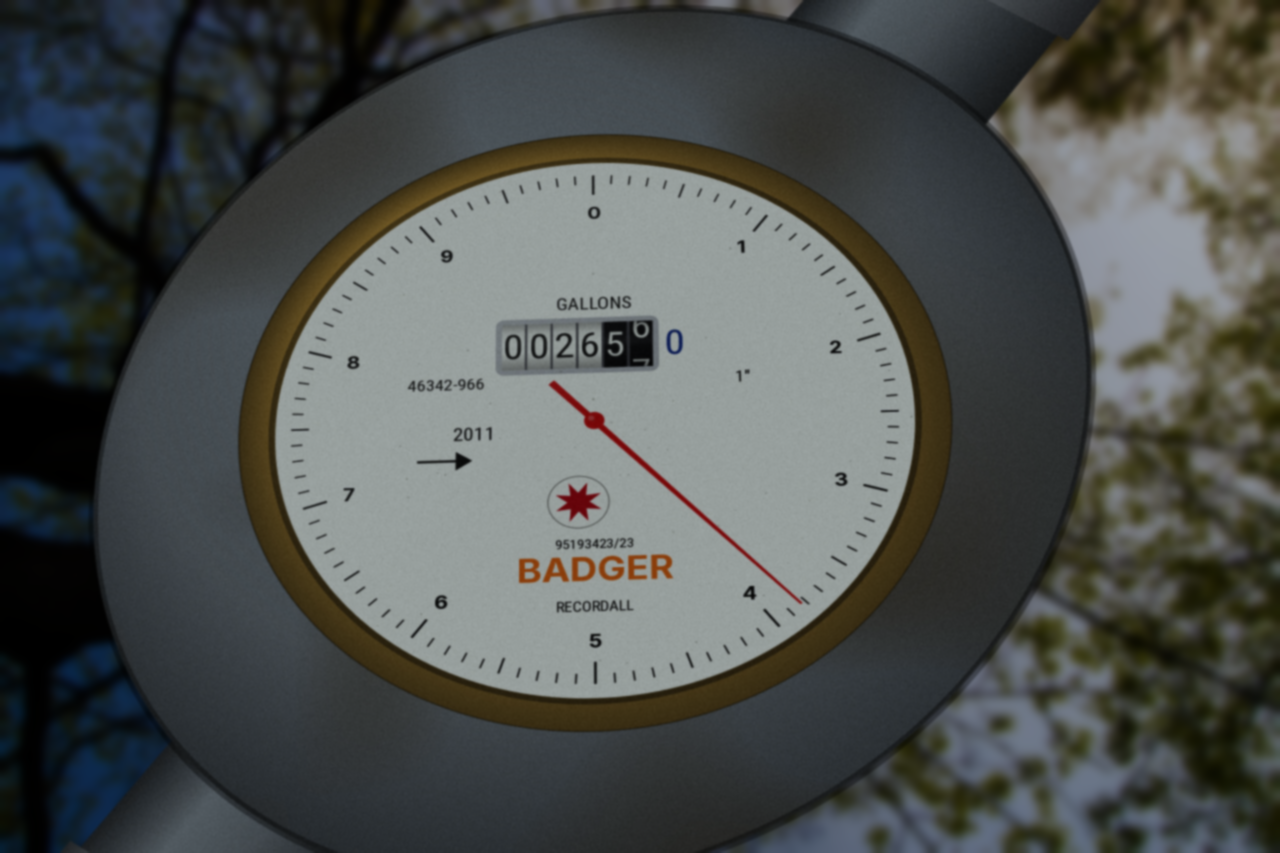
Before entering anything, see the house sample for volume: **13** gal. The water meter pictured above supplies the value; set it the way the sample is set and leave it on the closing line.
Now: **26563.8** gal
